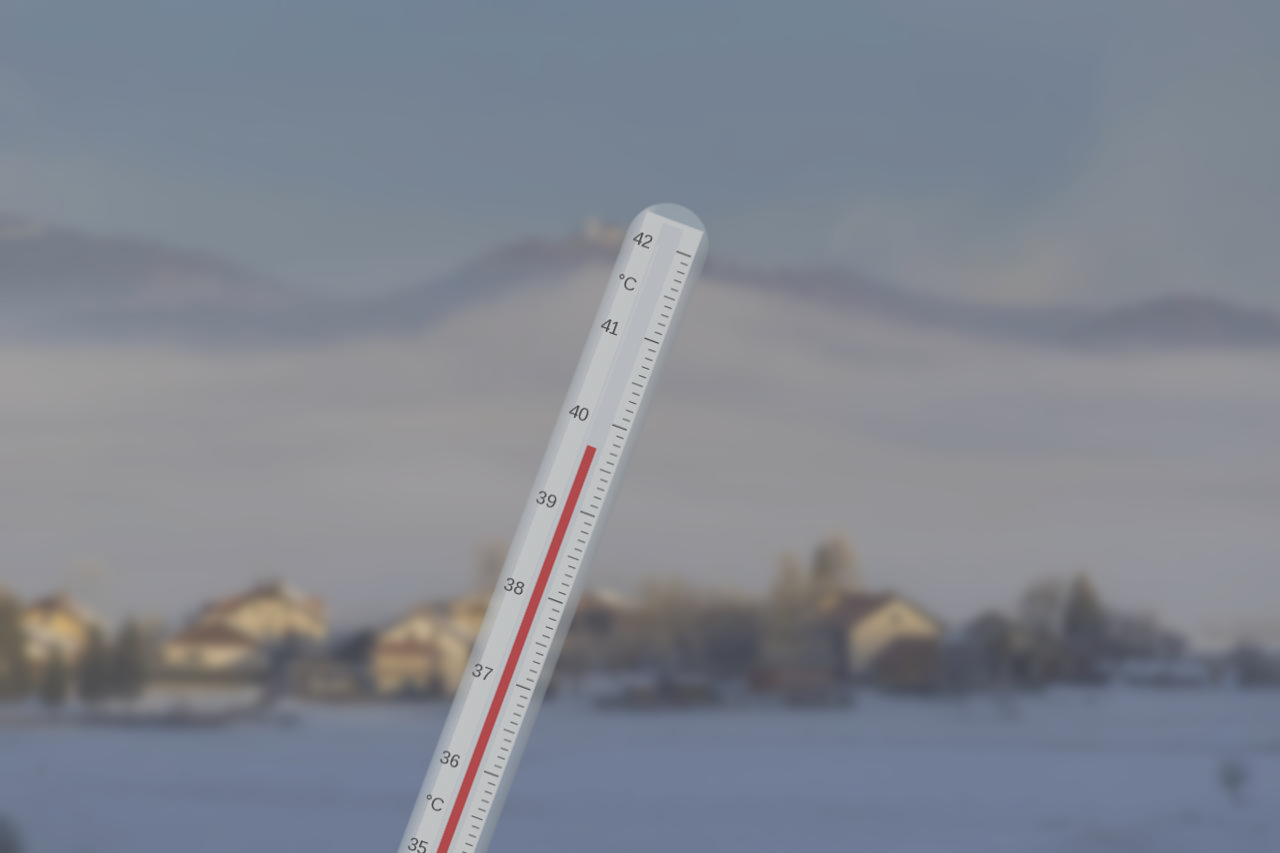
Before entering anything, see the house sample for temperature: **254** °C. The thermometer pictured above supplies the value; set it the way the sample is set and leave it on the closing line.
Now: **39.7** °C
